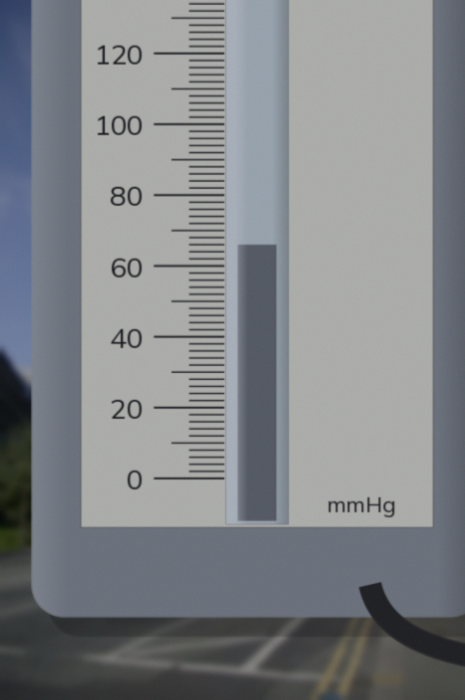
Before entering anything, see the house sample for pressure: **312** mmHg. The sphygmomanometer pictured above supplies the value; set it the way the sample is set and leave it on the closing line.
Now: **66** mmHg
